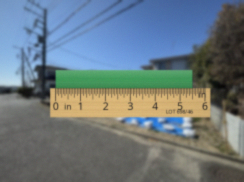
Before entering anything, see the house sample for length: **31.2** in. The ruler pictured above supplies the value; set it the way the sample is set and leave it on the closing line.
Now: **5.5** in
